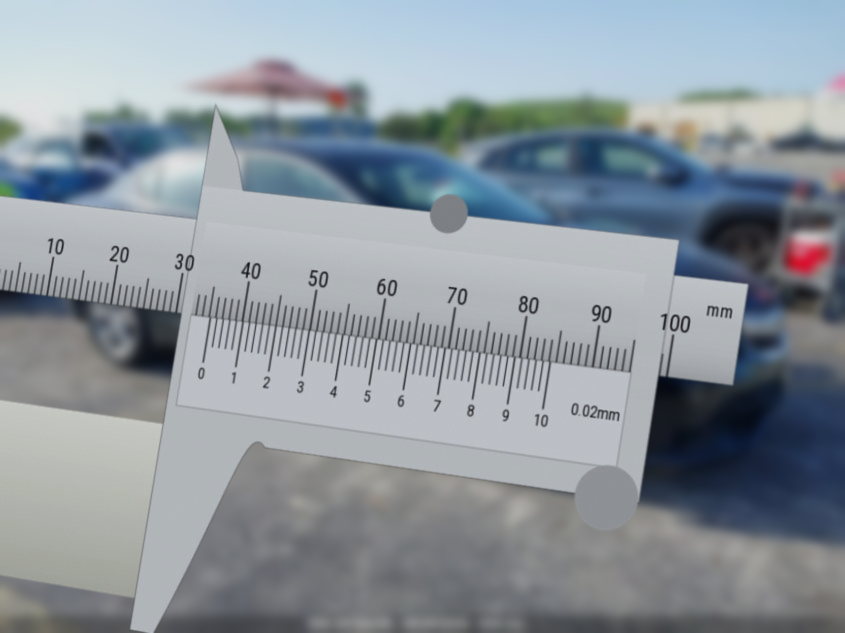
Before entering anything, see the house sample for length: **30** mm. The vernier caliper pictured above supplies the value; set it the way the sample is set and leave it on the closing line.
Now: **35.2** mm
